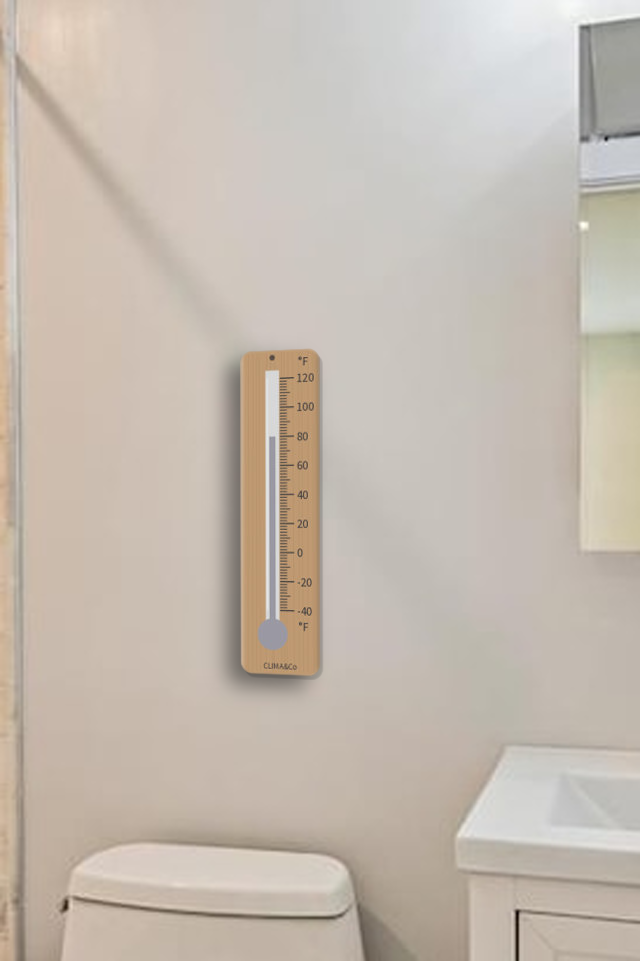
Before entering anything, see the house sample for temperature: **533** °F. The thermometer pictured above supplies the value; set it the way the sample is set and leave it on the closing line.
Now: **80** °F
